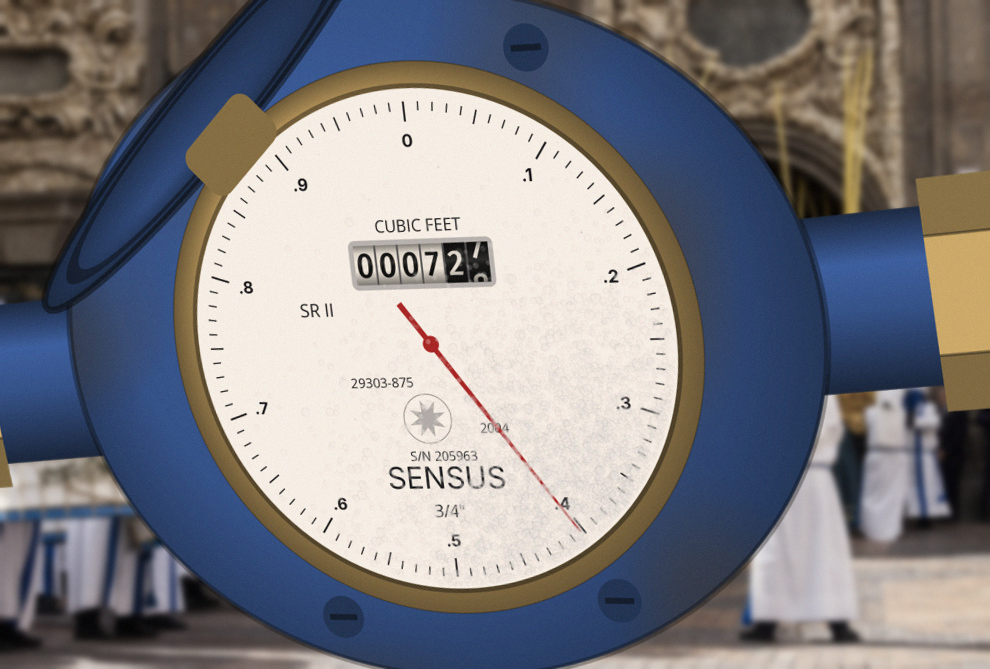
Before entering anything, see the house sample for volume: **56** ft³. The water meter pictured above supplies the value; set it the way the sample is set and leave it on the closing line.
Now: **727.40** ft³
